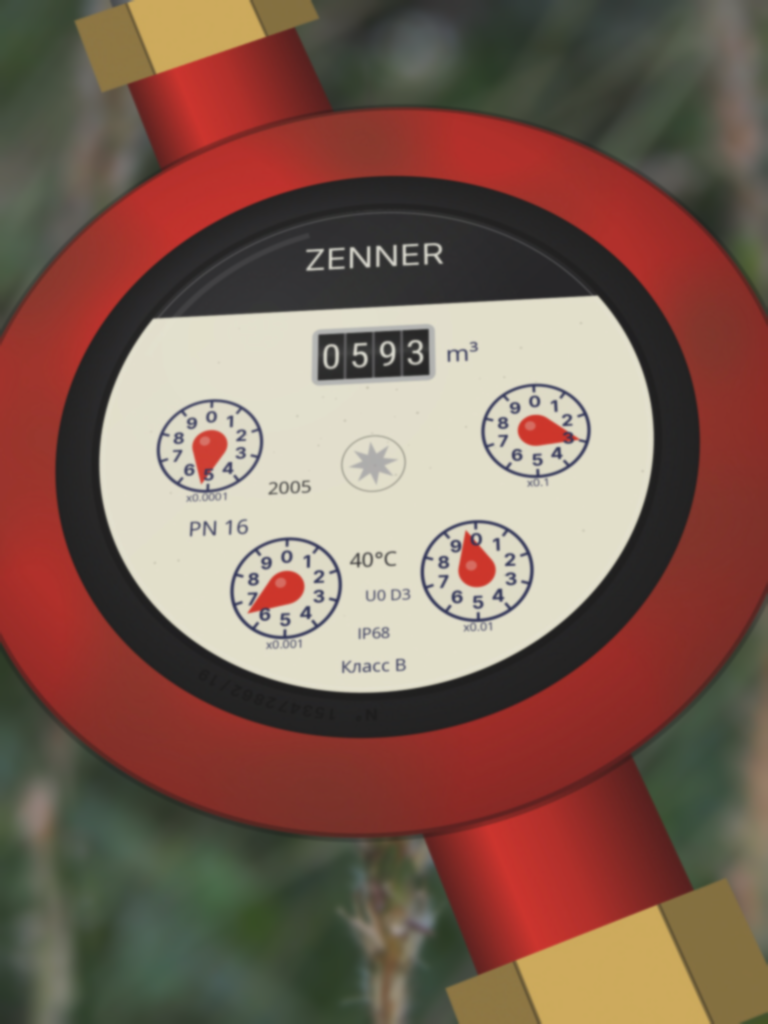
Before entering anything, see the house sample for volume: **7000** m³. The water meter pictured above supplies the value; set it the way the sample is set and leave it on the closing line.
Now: **593.2965** m³
